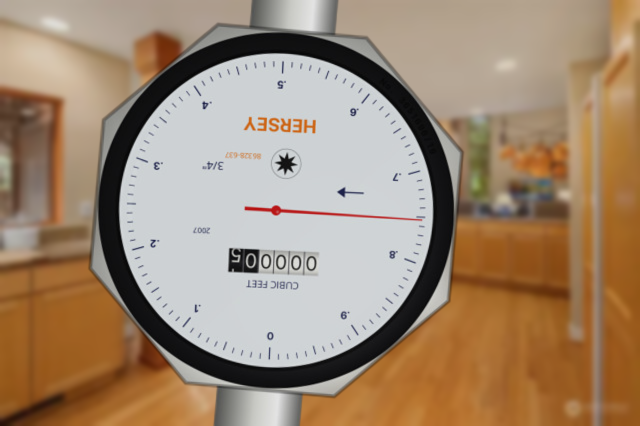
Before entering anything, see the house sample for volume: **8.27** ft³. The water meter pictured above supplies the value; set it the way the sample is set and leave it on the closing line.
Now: **4.75** ft³
